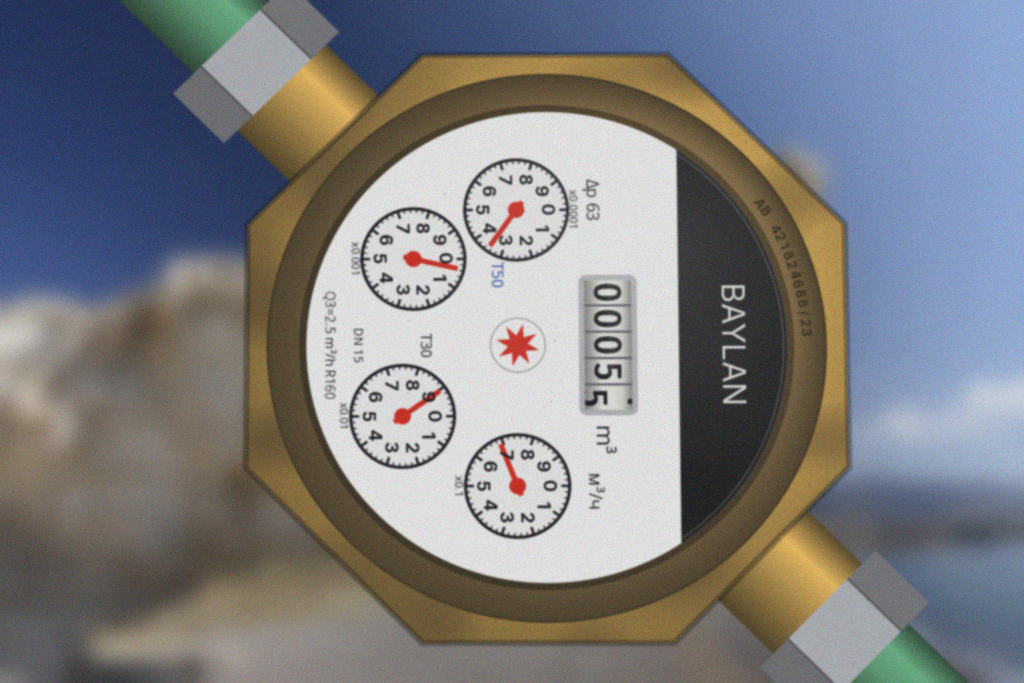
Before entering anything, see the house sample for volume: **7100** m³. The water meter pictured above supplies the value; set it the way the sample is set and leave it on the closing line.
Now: **54.6903** m³
